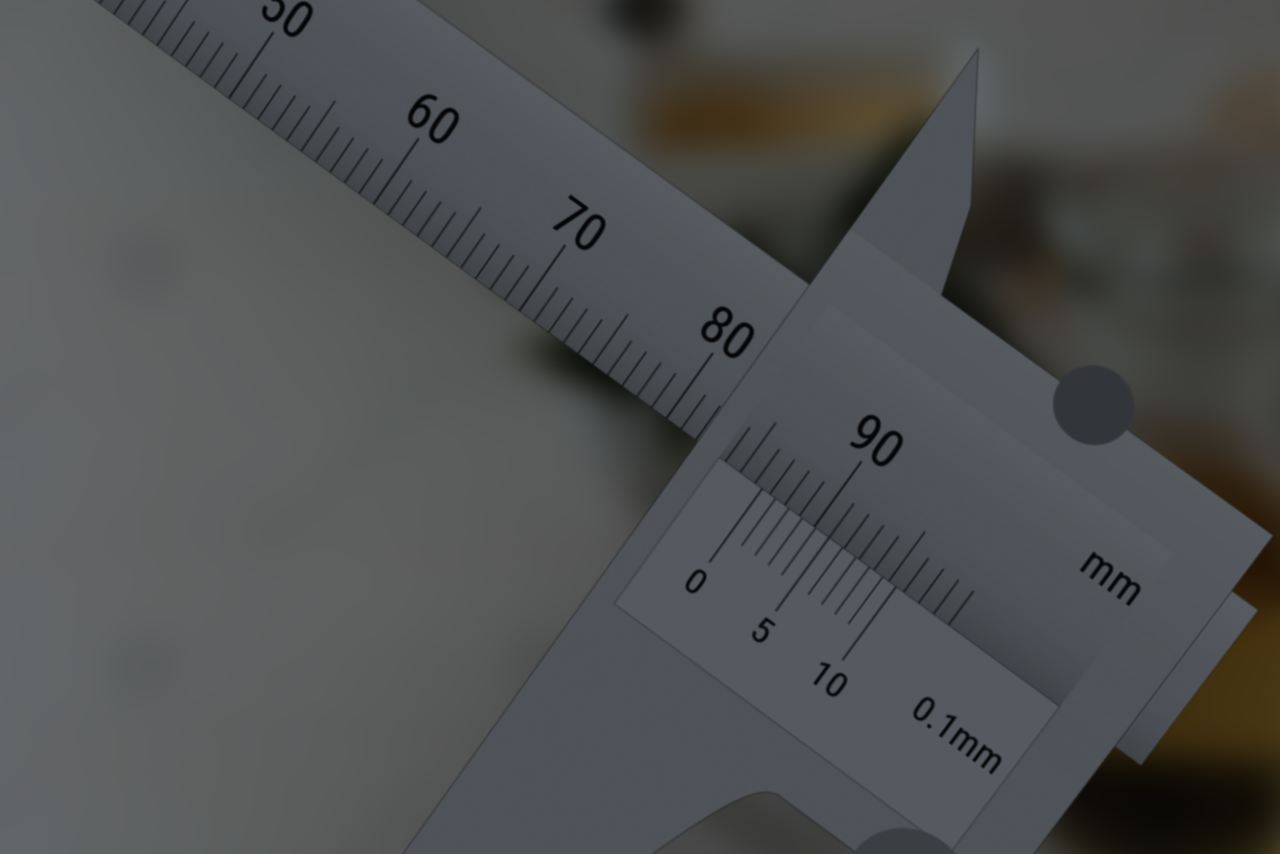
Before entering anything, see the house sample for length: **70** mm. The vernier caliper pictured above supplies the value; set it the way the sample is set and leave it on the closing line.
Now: **86.5** mm
